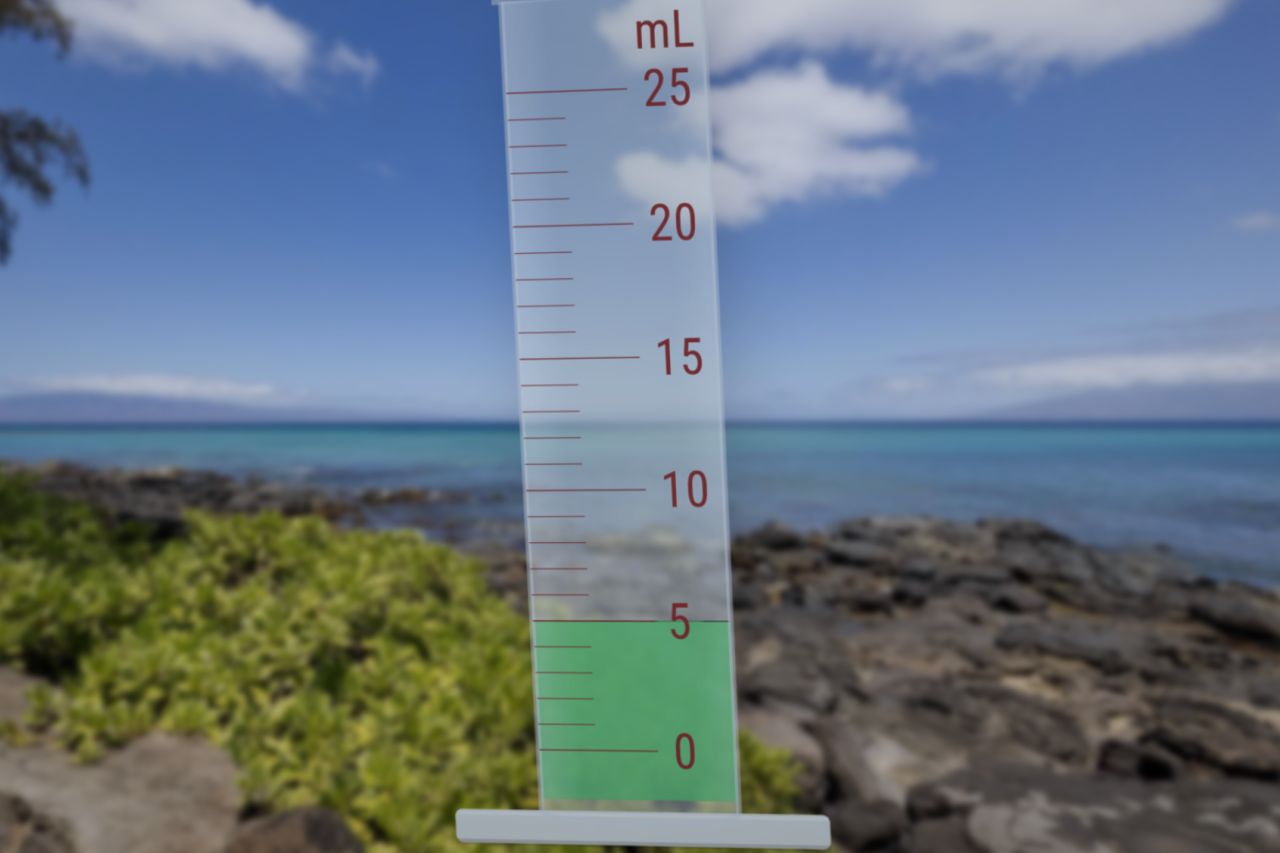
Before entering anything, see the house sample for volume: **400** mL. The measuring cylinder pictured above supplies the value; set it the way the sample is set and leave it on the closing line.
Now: **5** mL
